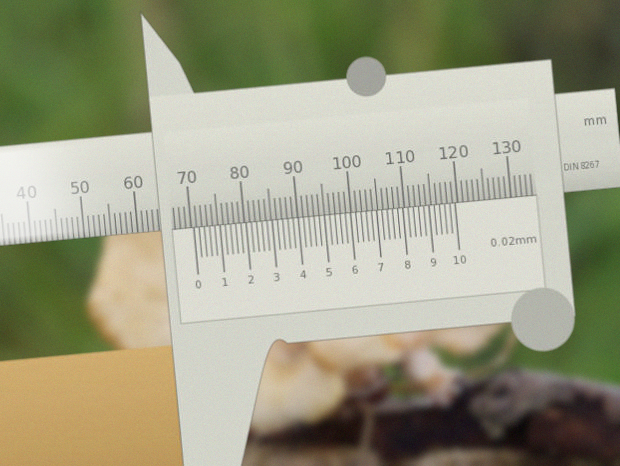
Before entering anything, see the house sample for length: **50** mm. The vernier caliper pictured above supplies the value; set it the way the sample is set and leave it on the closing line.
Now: **70.5** mm
